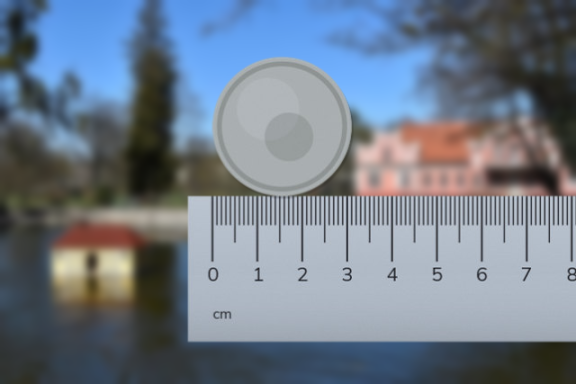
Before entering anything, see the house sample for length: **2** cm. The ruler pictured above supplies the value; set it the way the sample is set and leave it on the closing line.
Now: **3.1** cm
